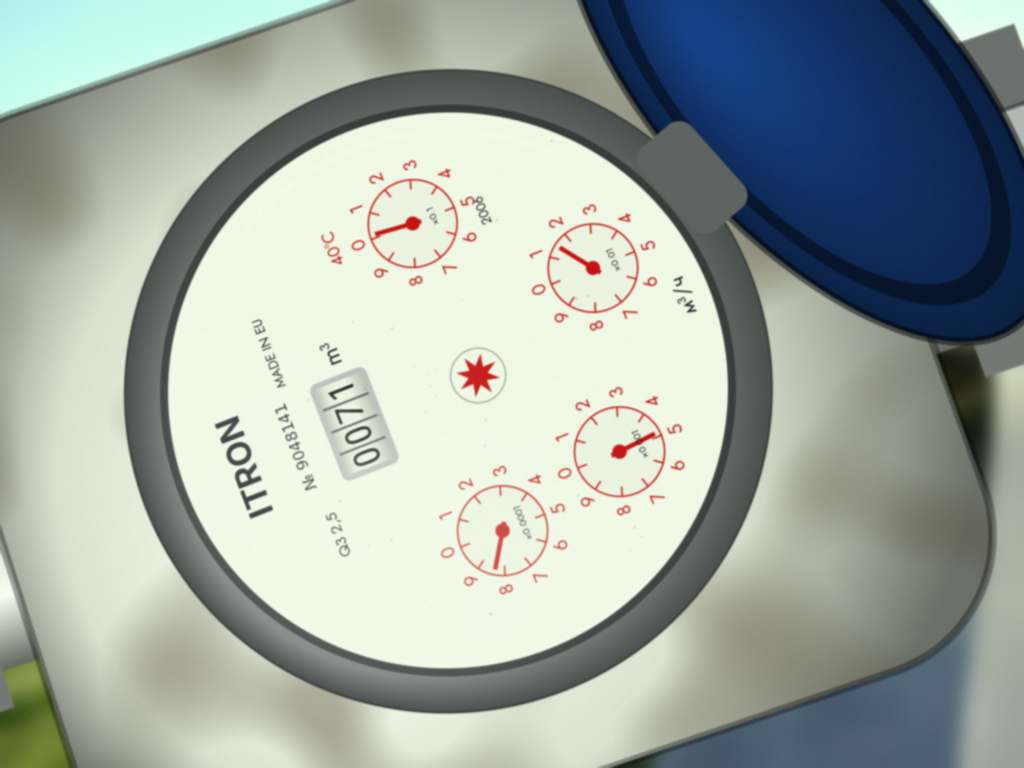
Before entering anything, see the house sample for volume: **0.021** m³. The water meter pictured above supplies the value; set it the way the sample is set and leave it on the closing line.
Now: **71.0148** m³
